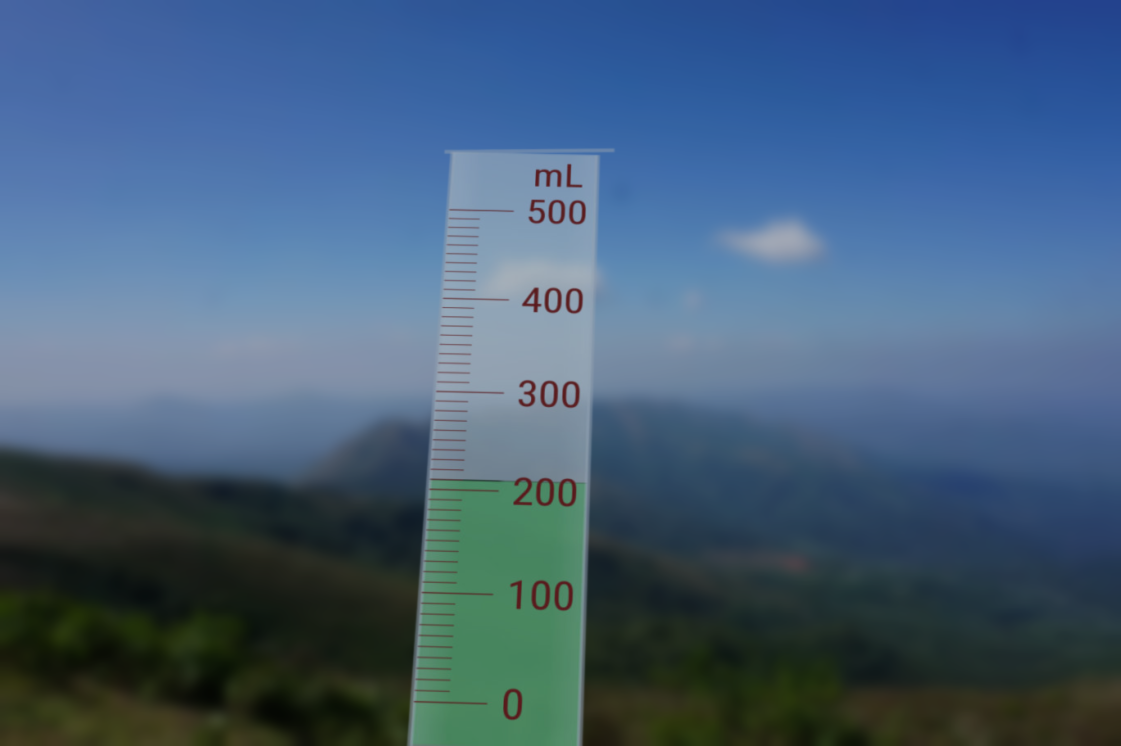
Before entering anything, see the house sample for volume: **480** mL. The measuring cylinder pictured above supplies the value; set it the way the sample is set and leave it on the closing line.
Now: **210** mL
